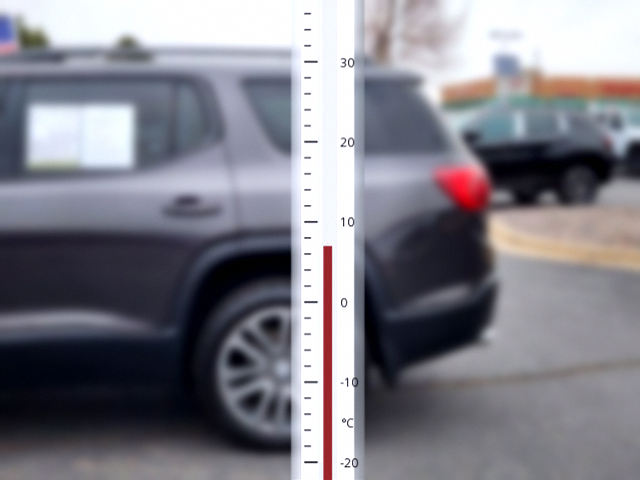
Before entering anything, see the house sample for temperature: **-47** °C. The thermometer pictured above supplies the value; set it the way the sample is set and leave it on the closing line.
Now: **7** °C
